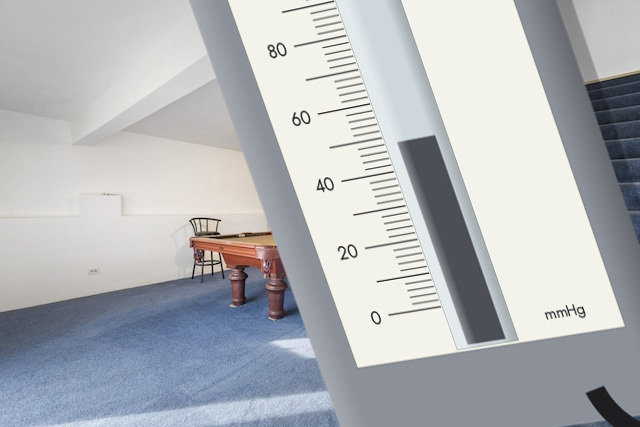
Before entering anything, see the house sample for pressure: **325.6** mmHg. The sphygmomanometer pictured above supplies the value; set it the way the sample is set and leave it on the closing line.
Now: **48** mmHg
